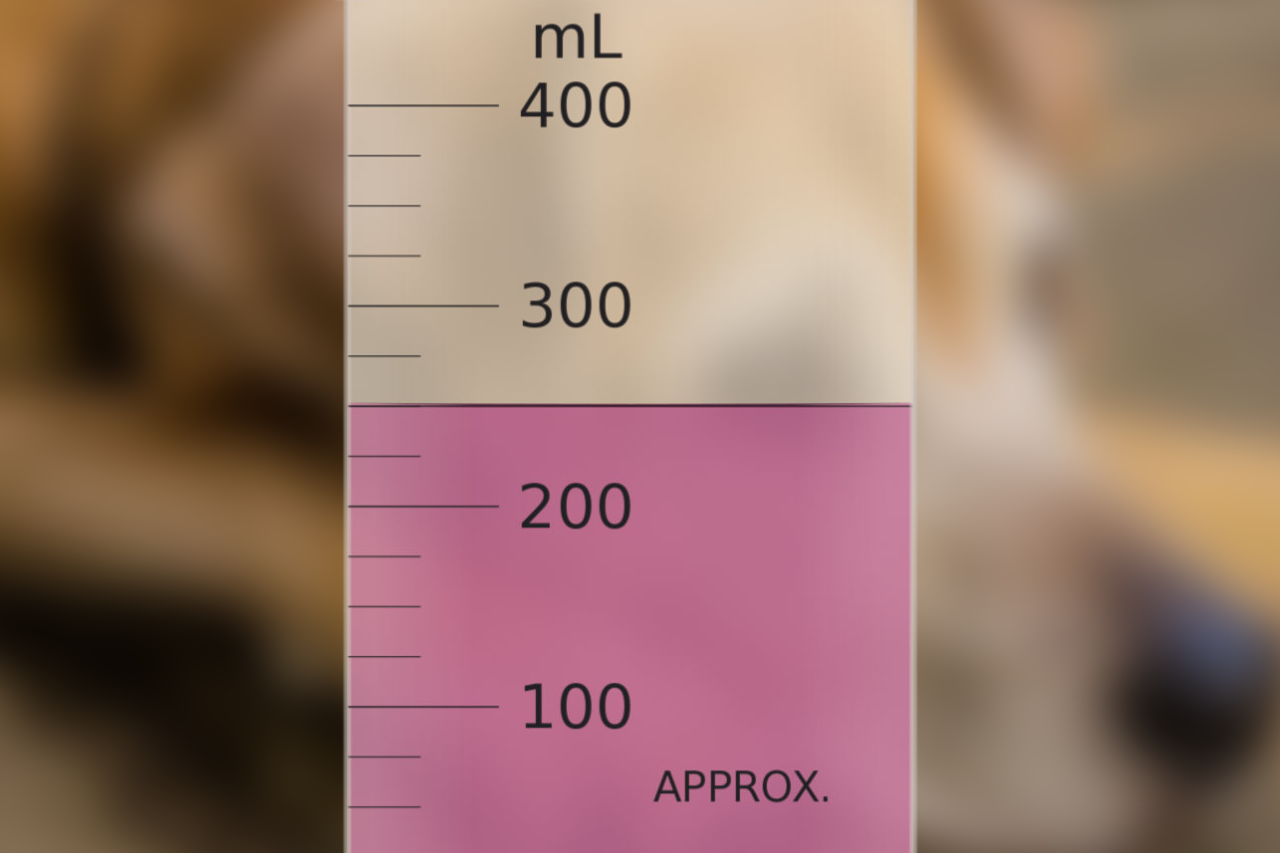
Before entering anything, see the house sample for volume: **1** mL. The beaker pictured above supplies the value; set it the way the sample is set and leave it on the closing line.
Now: **250** mL
